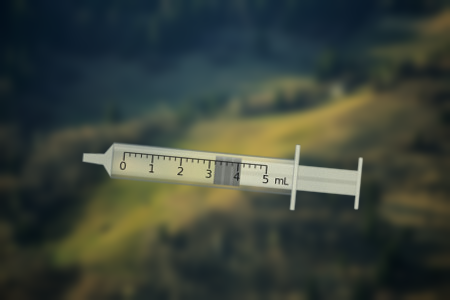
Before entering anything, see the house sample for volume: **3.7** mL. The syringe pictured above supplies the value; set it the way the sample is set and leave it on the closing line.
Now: **3.2** mL
